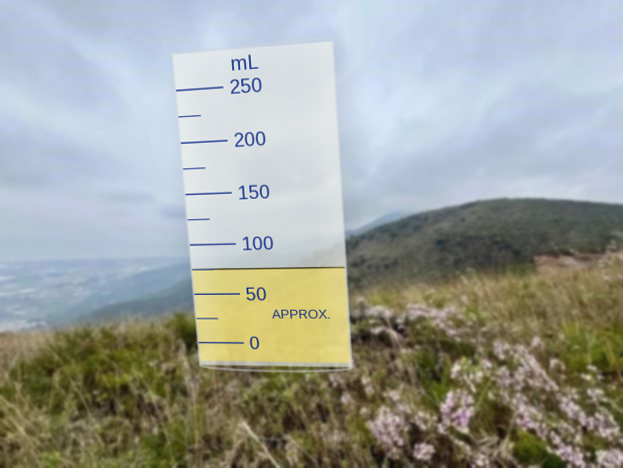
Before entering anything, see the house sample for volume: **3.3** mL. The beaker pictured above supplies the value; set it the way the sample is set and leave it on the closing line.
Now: **75** mL
